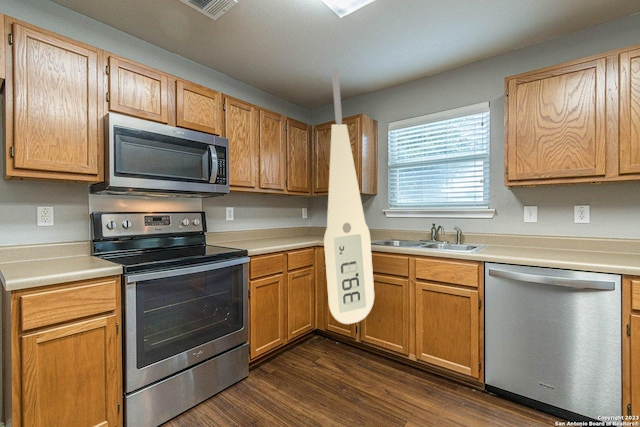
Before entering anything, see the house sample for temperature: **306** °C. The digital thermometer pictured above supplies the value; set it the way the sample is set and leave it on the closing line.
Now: **39.7** °C
